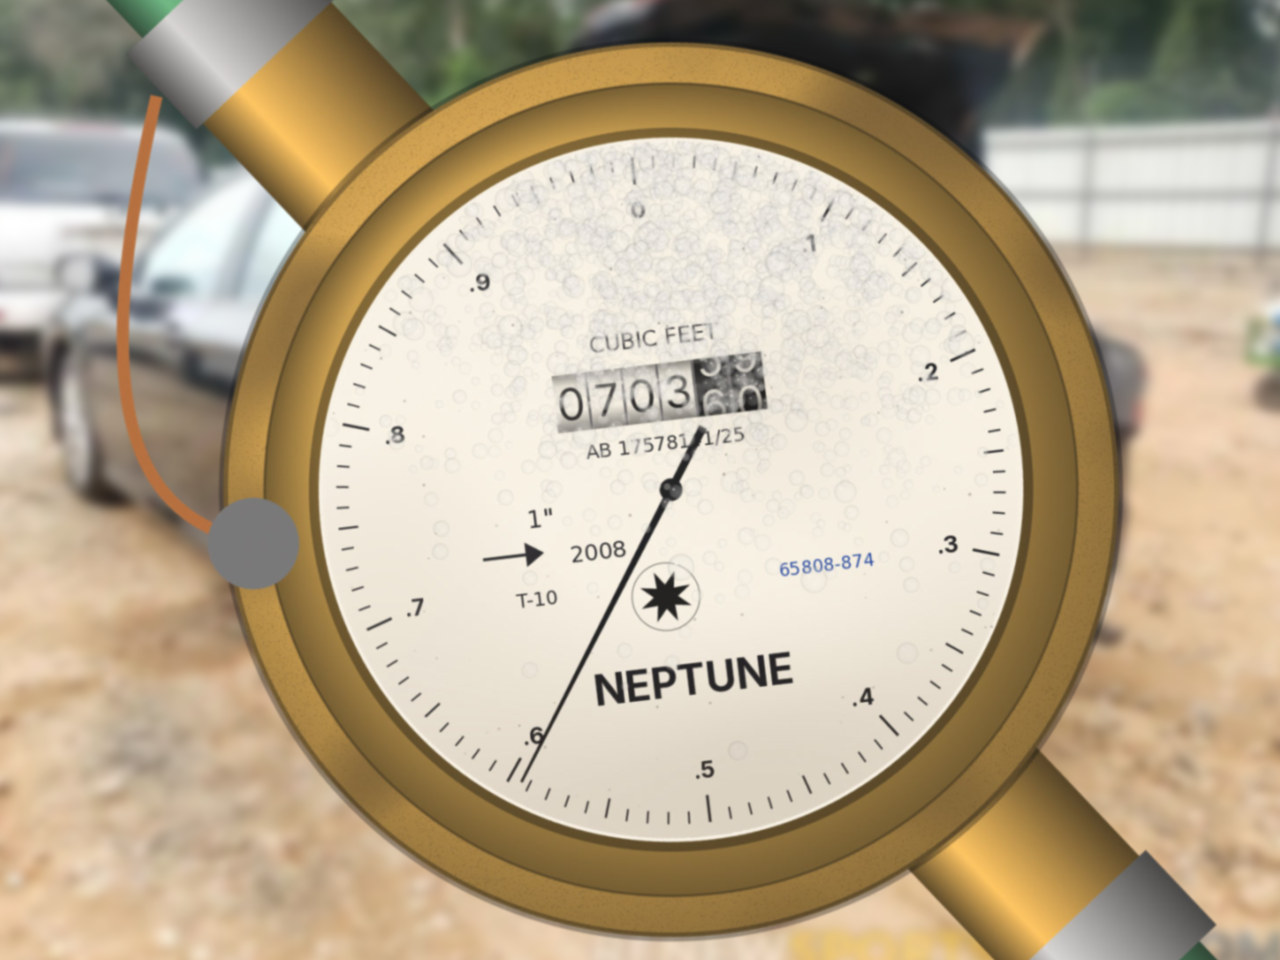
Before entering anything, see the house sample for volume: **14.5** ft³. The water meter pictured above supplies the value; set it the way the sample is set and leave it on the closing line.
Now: **70359.59** ft³
